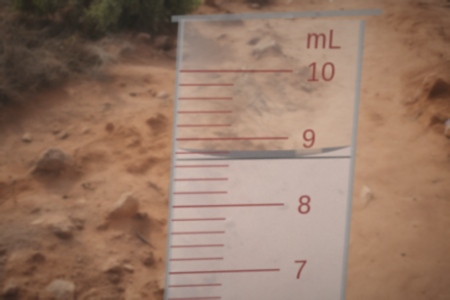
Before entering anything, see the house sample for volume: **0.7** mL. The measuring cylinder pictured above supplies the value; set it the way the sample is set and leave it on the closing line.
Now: **8.7** mL
